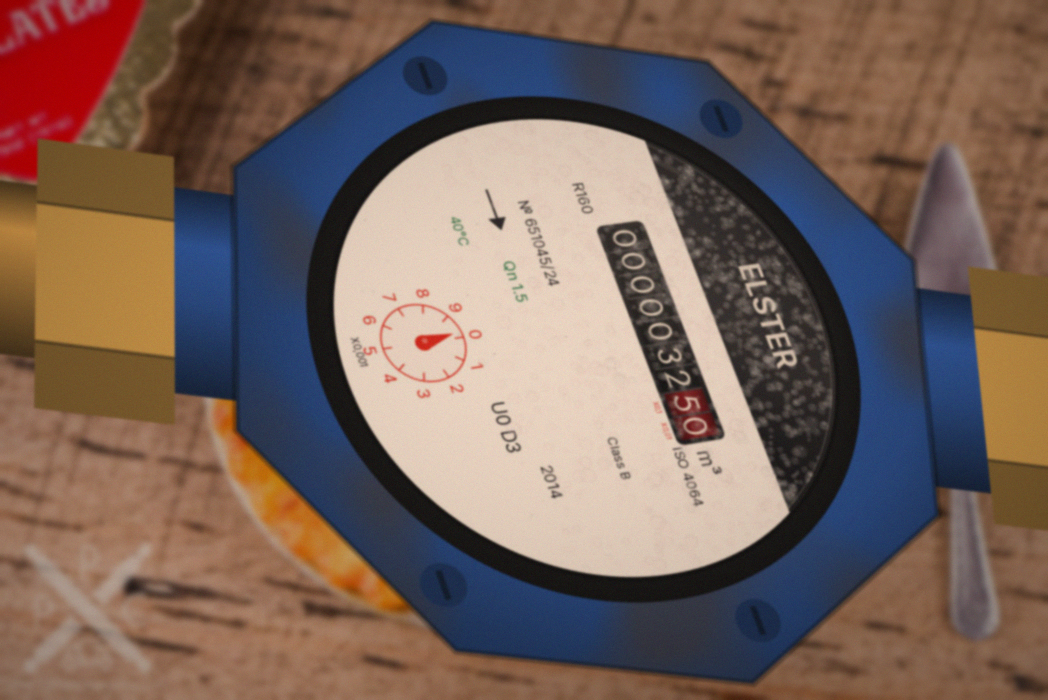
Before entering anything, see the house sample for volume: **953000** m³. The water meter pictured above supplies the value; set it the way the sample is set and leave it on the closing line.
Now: **32.499** m³
